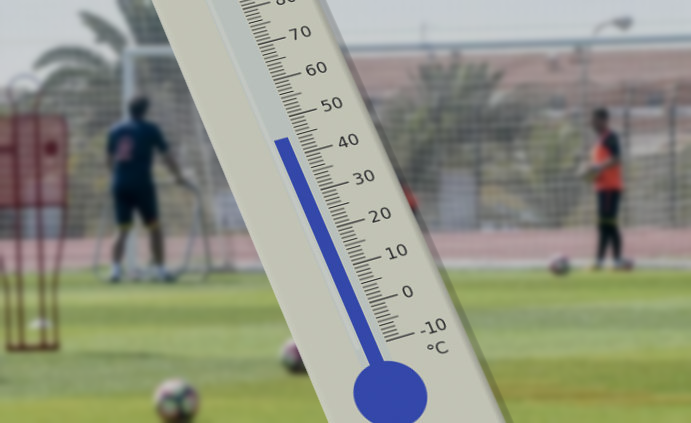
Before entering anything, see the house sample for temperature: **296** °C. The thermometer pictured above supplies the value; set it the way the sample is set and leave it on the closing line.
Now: **45** °C
